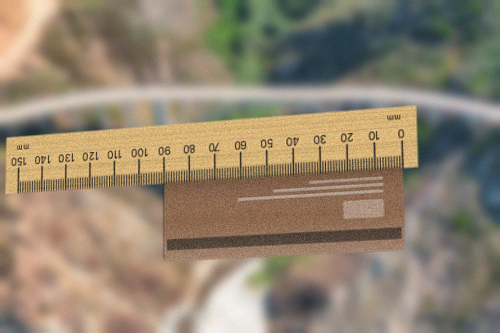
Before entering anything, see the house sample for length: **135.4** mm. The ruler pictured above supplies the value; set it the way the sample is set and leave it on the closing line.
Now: **90** mm
